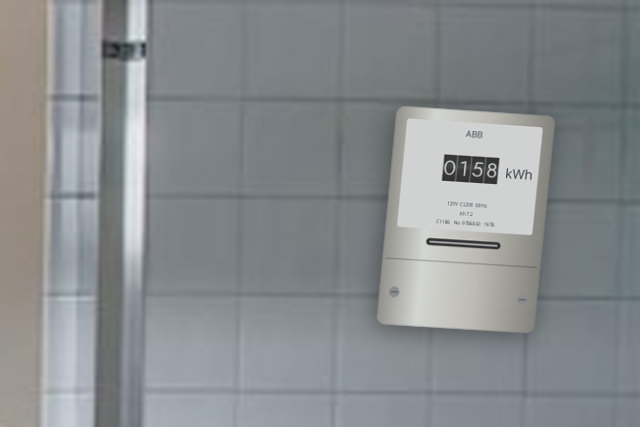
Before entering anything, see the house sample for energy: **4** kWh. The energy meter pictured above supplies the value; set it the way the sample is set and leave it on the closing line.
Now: **158** kWh
